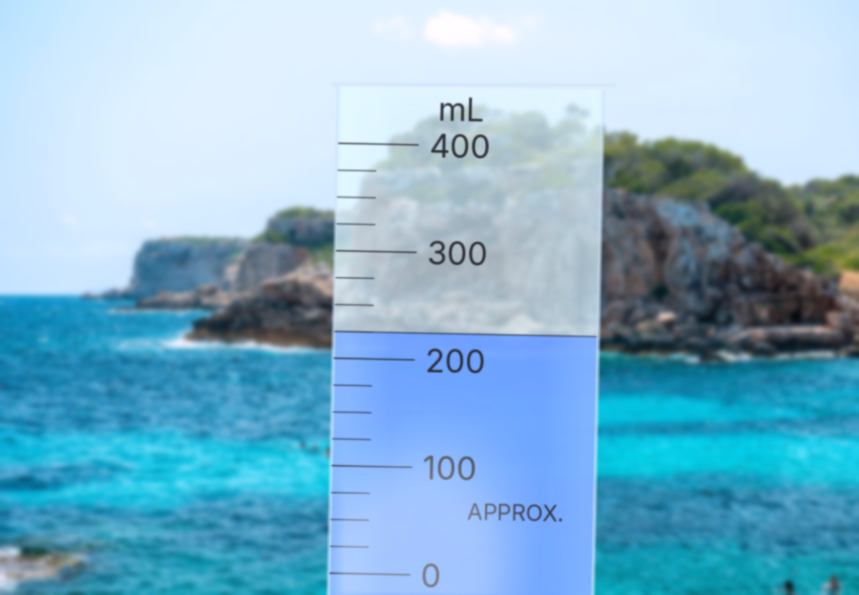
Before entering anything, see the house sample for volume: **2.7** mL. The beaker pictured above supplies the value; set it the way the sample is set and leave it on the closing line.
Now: **225** mL
